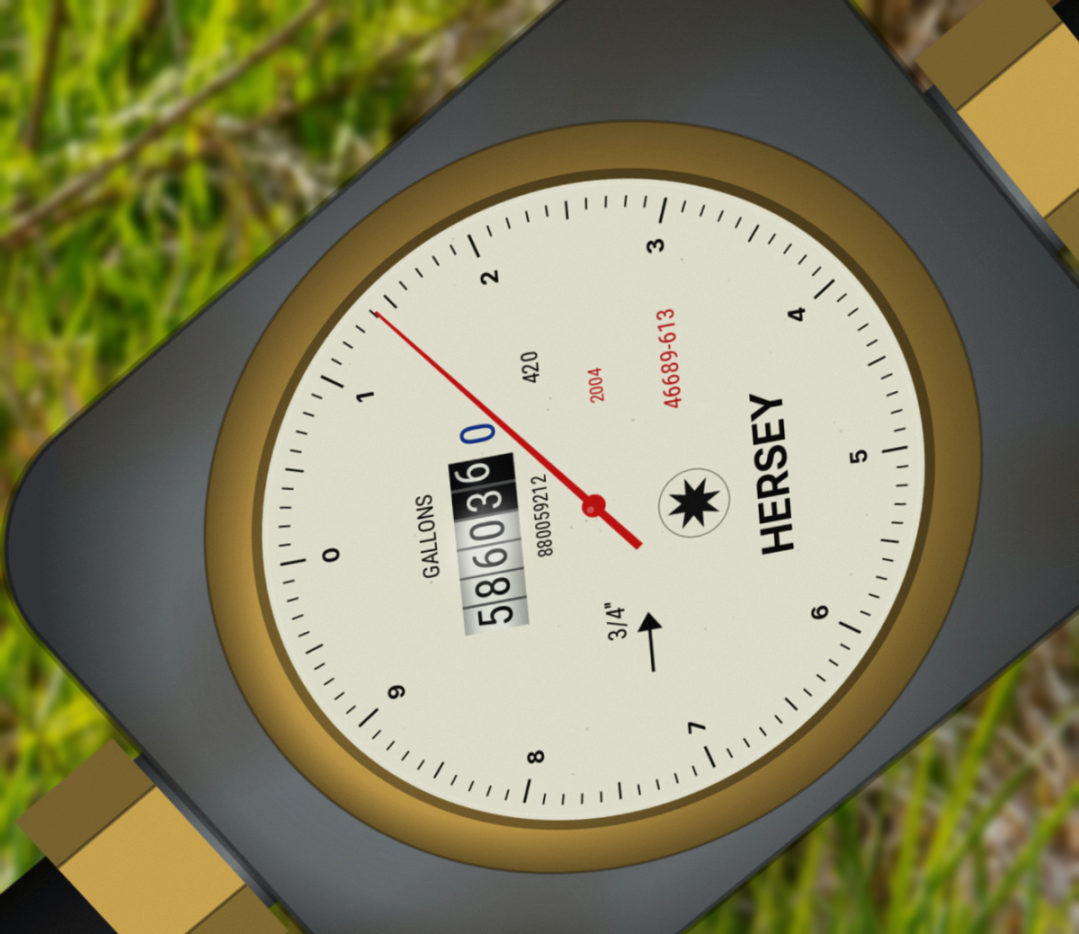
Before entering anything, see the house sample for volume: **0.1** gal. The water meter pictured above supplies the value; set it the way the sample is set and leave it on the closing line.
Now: **5860361.4** gal
